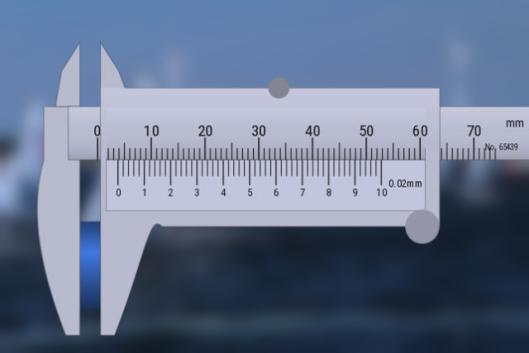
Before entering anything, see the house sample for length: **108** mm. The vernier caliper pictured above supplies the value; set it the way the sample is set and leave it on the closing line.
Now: **3.8** mm
